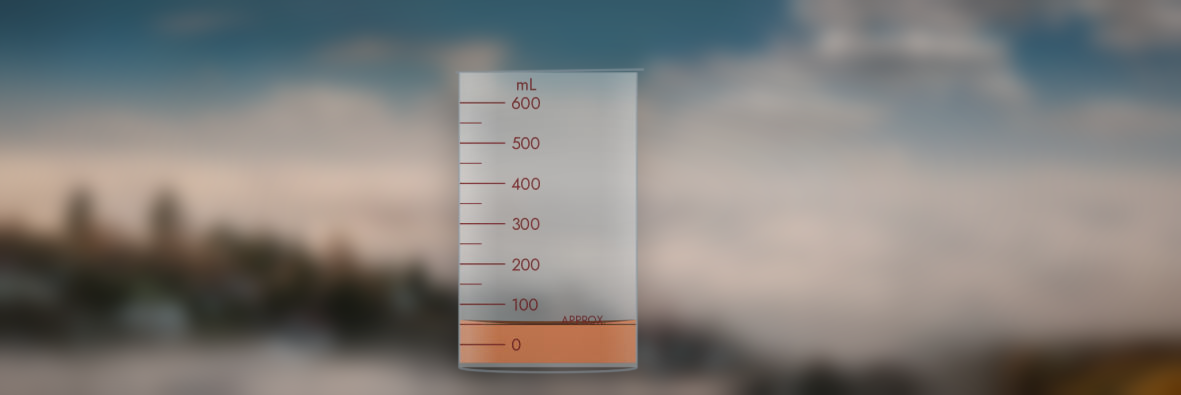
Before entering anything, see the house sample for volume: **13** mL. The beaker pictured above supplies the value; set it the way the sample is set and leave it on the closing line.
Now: **50** mL
